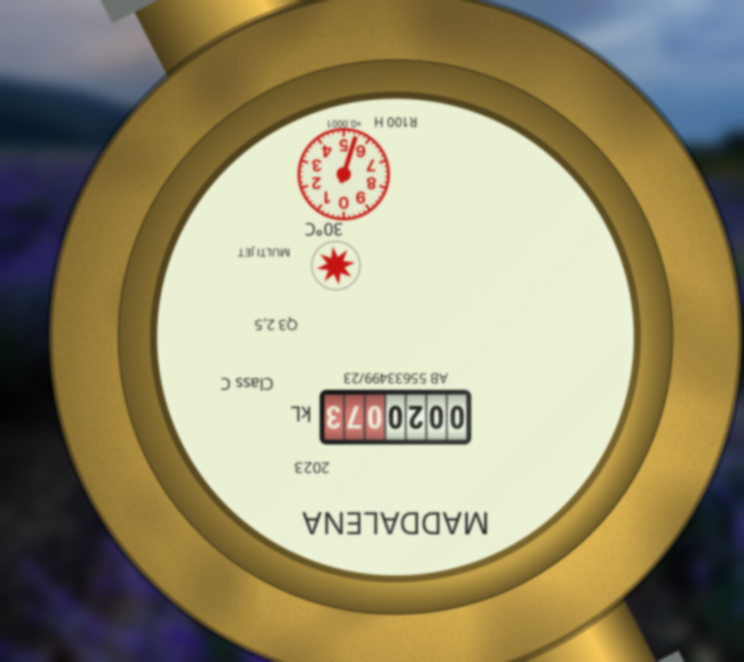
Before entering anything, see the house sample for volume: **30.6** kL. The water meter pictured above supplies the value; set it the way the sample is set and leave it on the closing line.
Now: **20.0735** kL
